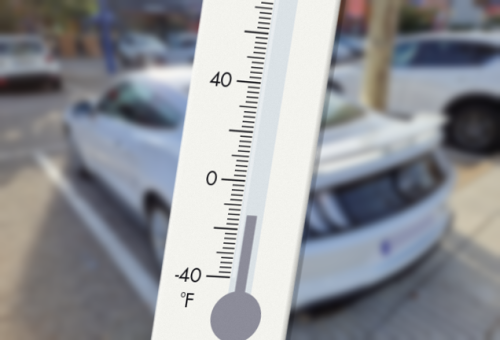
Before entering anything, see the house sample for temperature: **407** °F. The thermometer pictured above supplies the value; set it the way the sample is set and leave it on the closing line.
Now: **-14** °F
